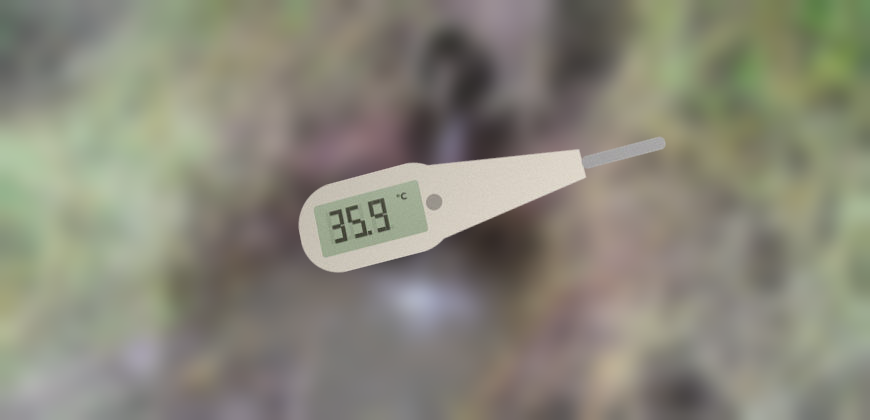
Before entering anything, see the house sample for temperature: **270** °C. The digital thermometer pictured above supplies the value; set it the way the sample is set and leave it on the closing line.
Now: **35.9** °C
